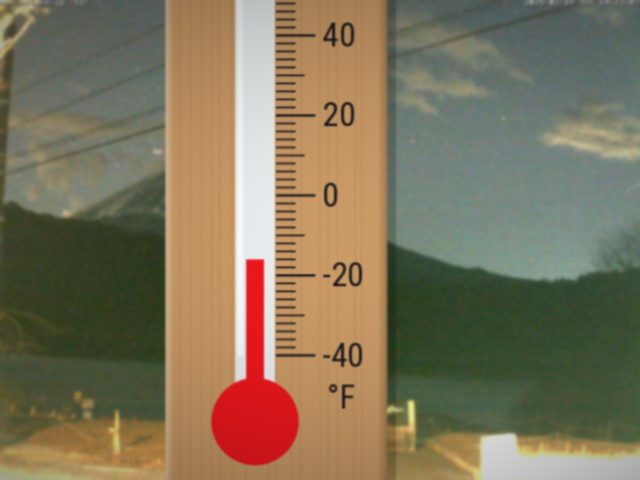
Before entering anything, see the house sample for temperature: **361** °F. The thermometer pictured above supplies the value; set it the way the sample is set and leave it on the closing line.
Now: **-16** °F
